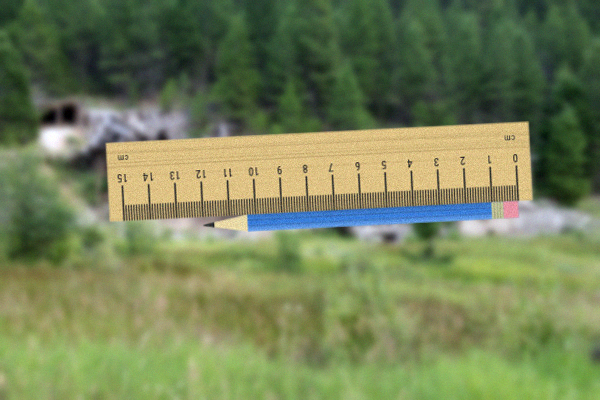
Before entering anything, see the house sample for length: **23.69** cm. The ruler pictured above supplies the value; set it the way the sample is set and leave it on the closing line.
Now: **12** cm
